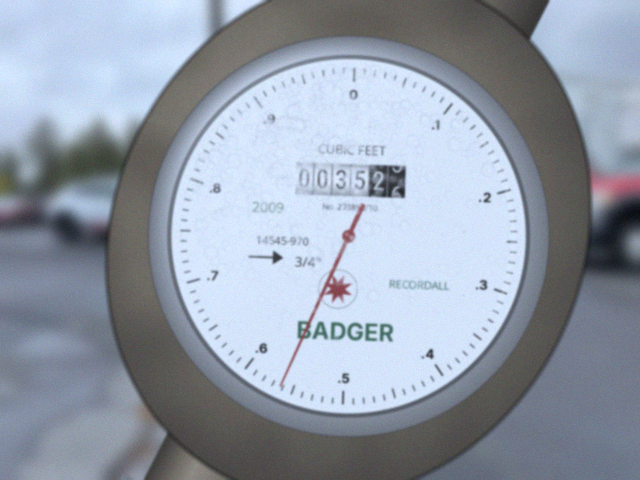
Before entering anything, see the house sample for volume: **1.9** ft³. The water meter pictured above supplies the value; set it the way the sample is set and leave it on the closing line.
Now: **3525.56** ft³
